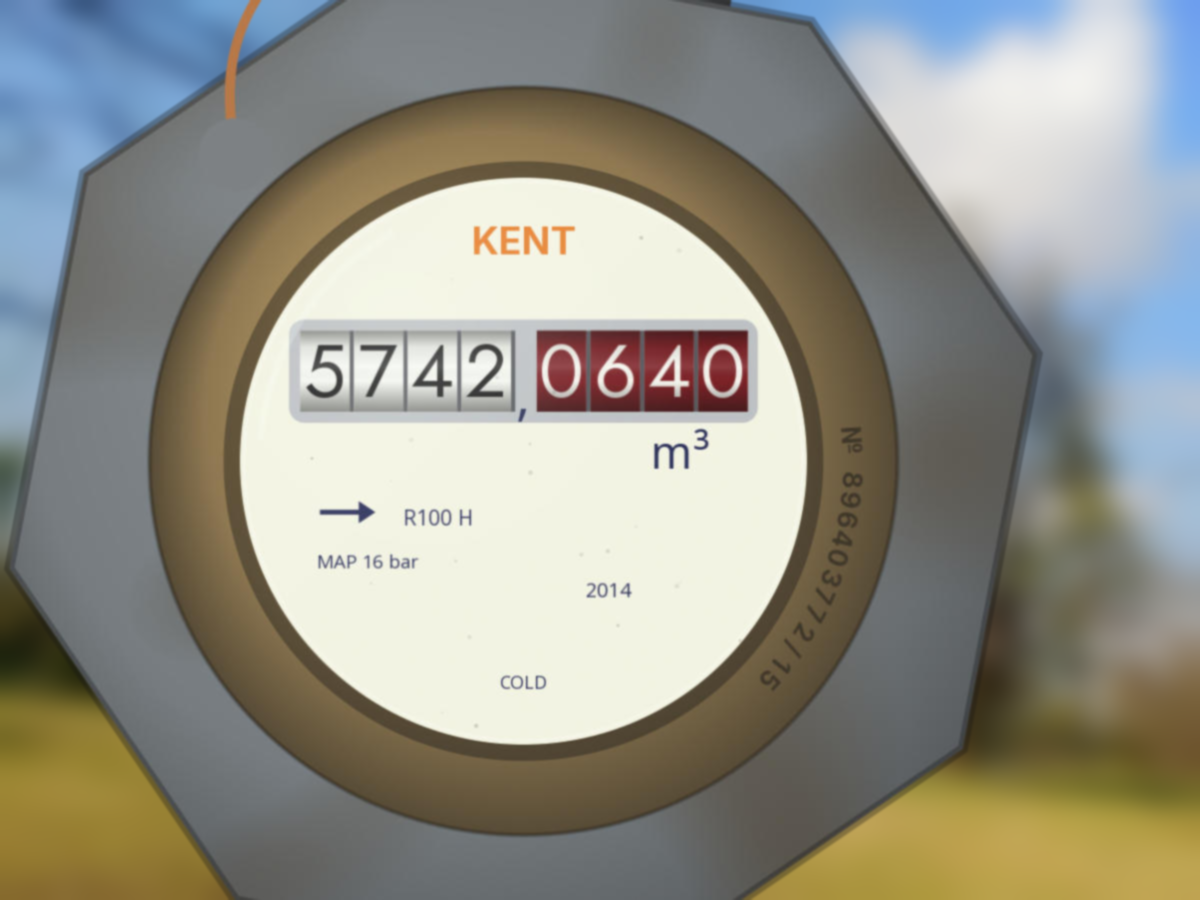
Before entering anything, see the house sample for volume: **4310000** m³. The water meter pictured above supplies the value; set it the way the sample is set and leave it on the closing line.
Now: **5742.0640** m³
